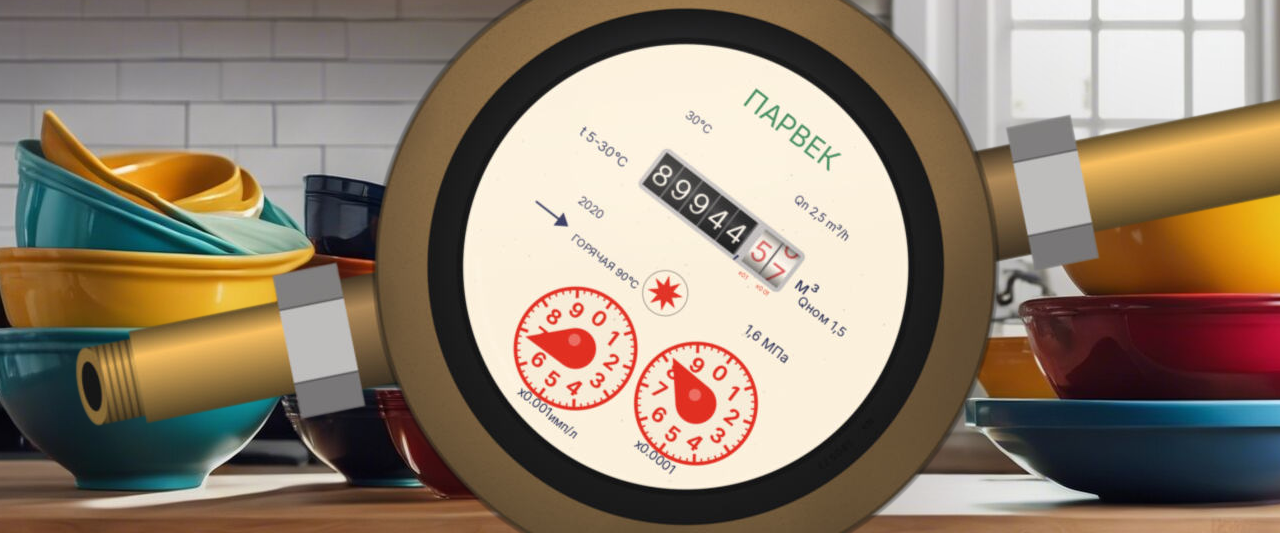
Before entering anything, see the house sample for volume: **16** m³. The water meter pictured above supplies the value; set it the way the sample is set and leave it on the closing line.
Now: **89944.5668** m³
